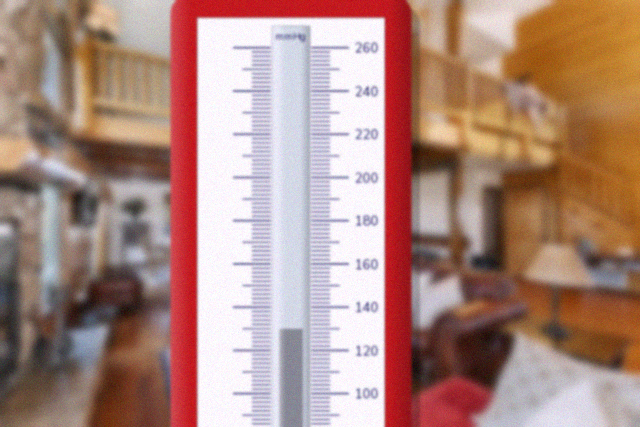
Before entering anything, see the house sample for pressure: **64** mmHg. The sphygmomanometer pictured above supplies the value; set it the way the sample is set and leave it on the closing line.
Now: **130** mmHg
